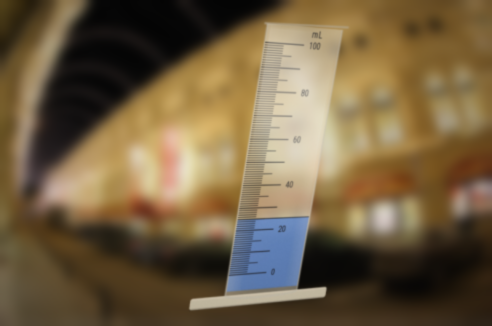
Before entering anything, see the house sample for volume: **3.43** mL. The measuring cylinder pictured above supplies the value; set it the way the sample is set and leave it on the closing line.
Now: **25** mL
